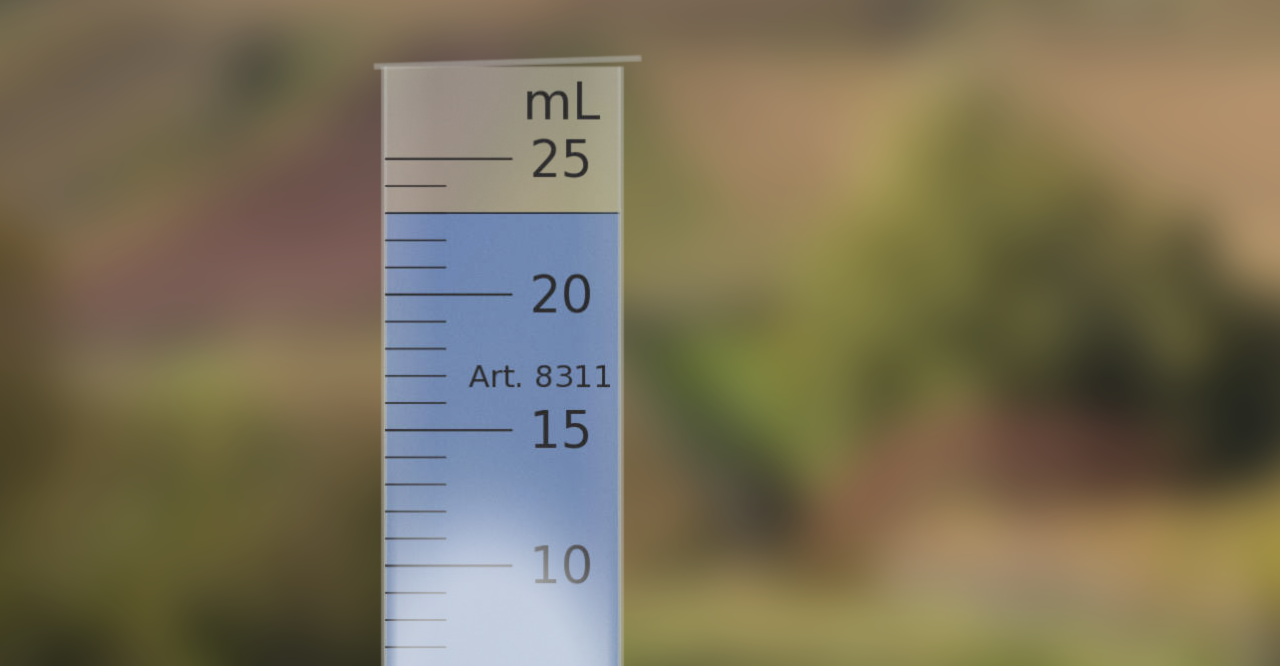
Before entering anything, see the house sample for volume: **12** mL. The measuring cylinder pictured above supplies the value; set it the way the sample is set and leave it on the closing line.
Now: **23** mL
